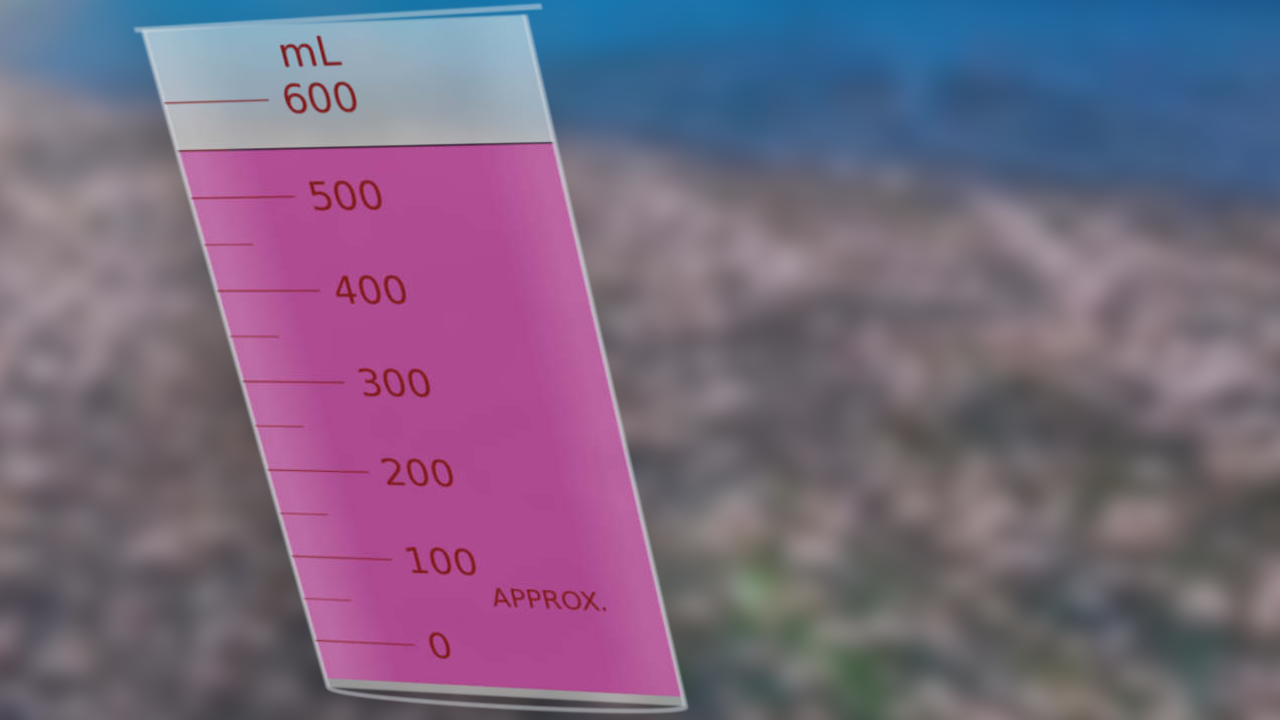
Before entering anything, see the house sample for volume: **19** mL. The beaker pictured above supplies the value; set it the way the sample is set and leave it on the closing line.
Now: **550** mL
